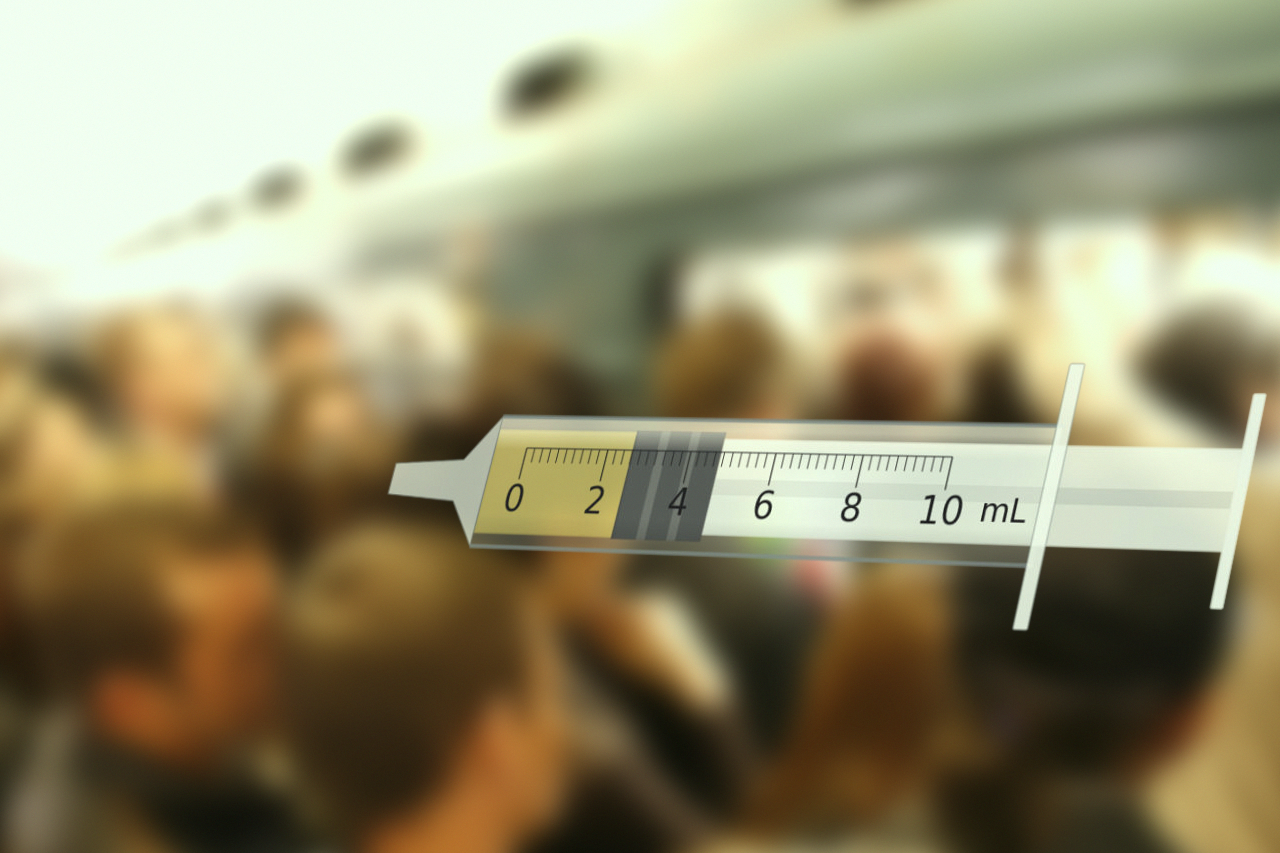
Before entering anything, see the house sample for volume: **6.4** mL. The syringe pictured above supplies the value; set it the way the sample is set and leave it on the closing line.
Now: **2.6** mL
